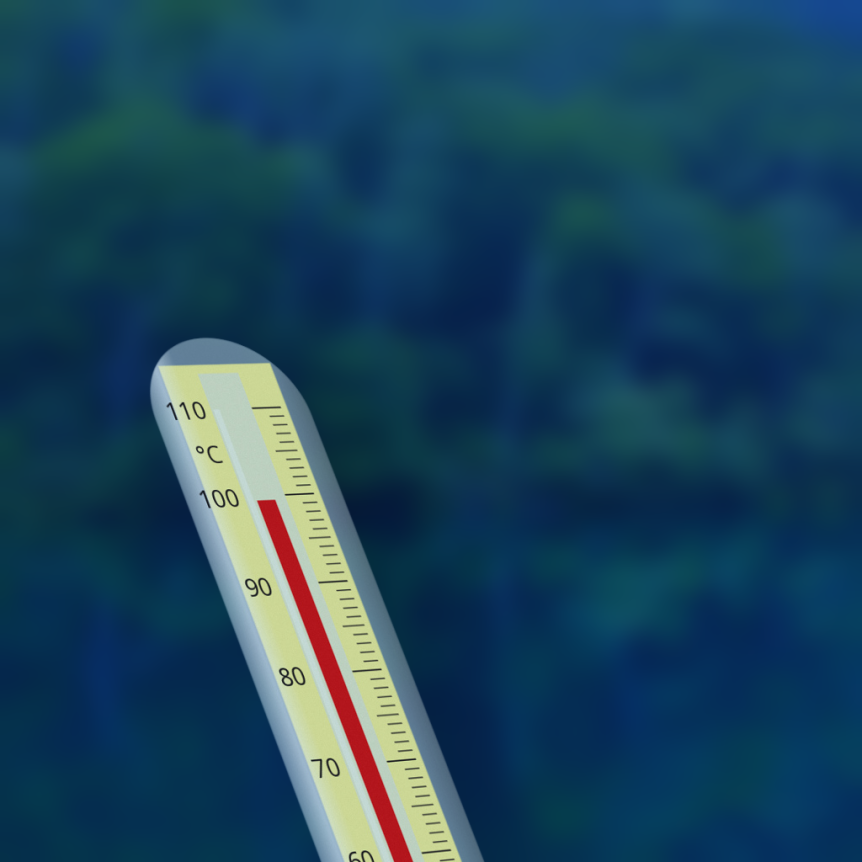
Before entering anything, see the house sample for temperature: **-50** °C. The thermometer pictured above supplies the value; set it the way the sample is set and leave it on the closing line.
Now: **99.5** °C
